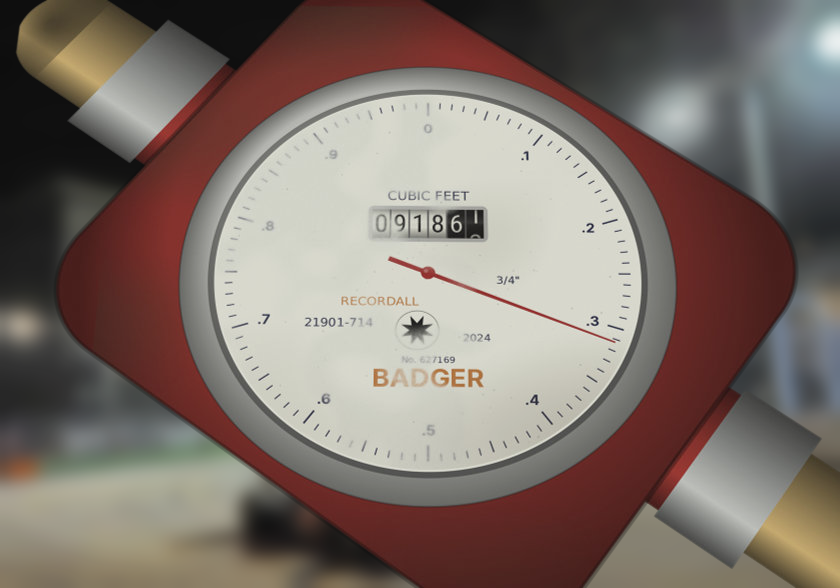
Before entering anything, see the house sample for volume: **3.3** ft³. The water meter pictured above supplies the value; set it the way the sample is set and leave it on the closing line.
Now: **91861.31** ft³
